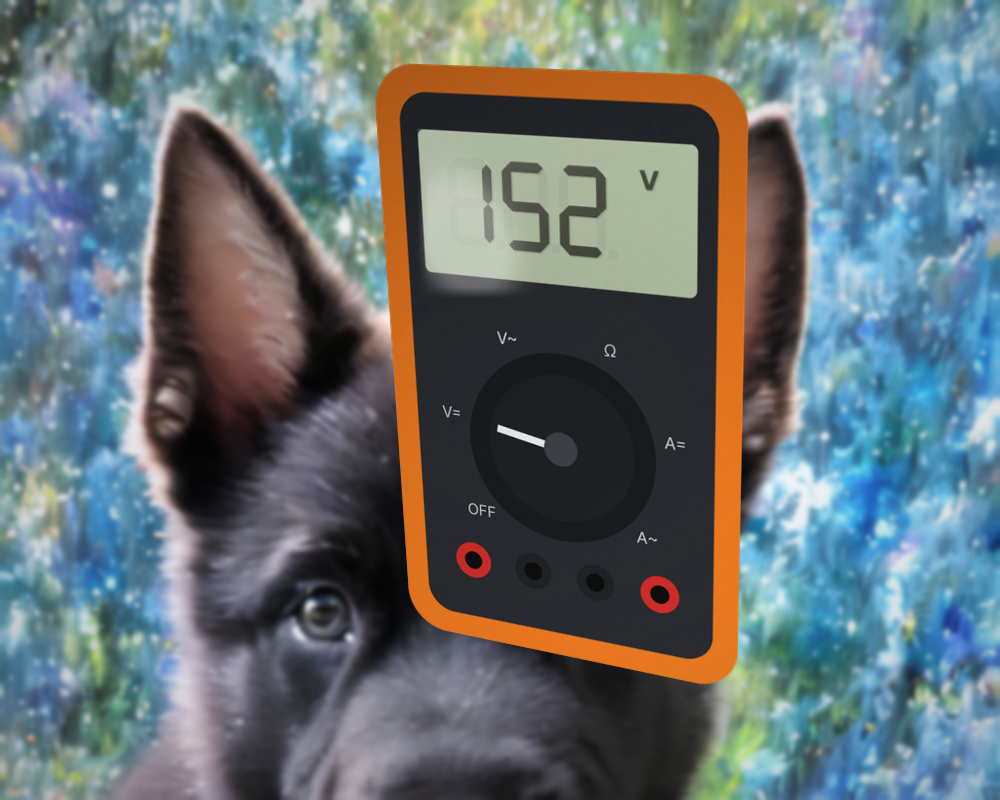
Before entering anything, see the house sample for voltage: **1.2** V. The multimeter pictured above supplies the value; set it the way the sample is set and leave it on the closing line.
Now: **152** V
